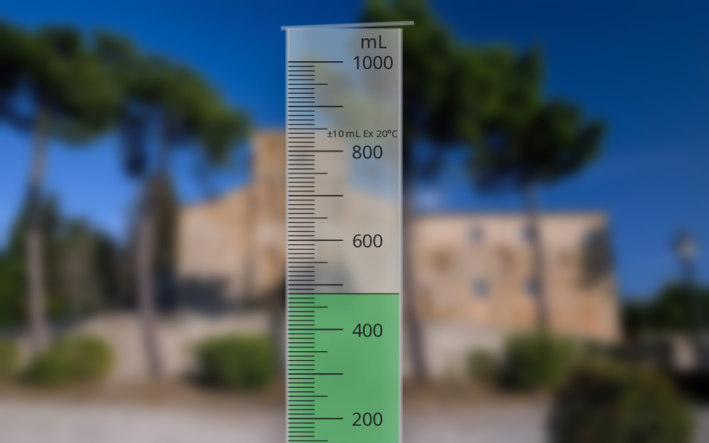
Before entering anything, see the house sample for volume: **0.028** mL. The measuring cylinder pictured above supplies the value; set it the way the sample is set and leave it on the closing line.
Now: **480** mL
